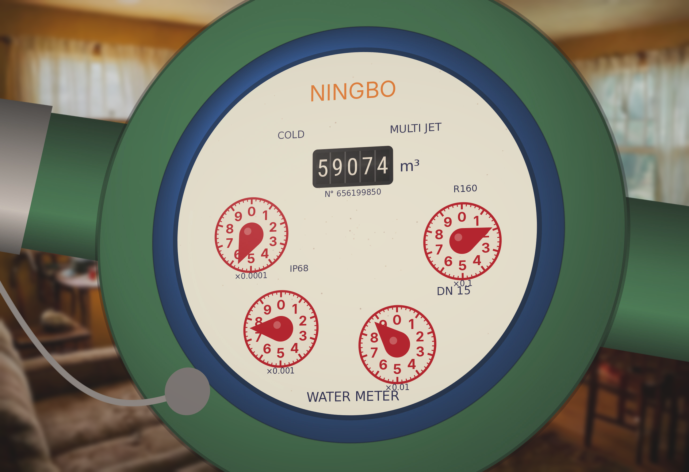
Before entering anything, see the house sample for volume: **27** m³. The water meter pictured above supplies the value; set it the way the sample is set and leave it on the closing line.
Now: **59074.1875** m³
